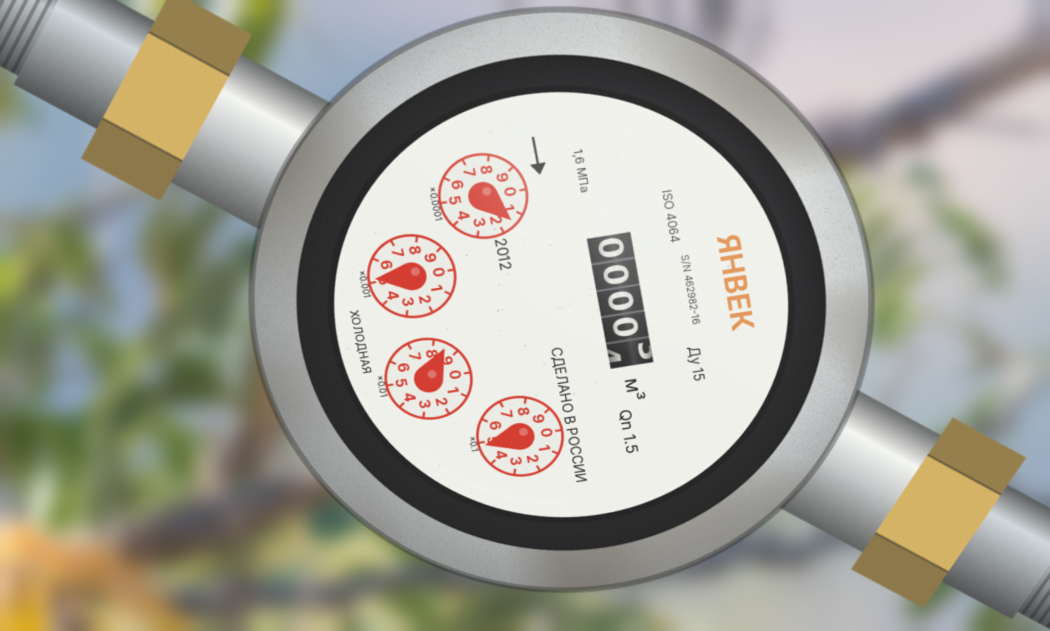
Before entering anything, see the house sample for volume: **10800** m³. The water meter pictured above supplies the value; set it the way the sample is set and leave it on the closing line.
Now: **3.4851** m³
